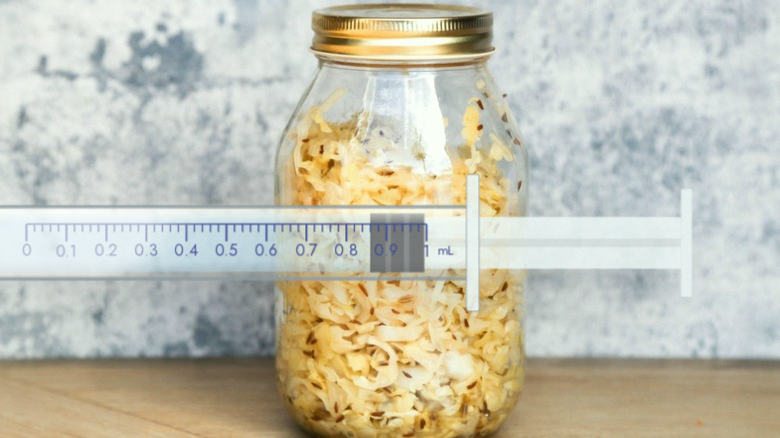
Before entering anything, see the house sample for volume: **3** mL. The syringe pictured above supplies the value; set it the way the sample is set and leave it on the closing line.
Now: **0.86** mL
